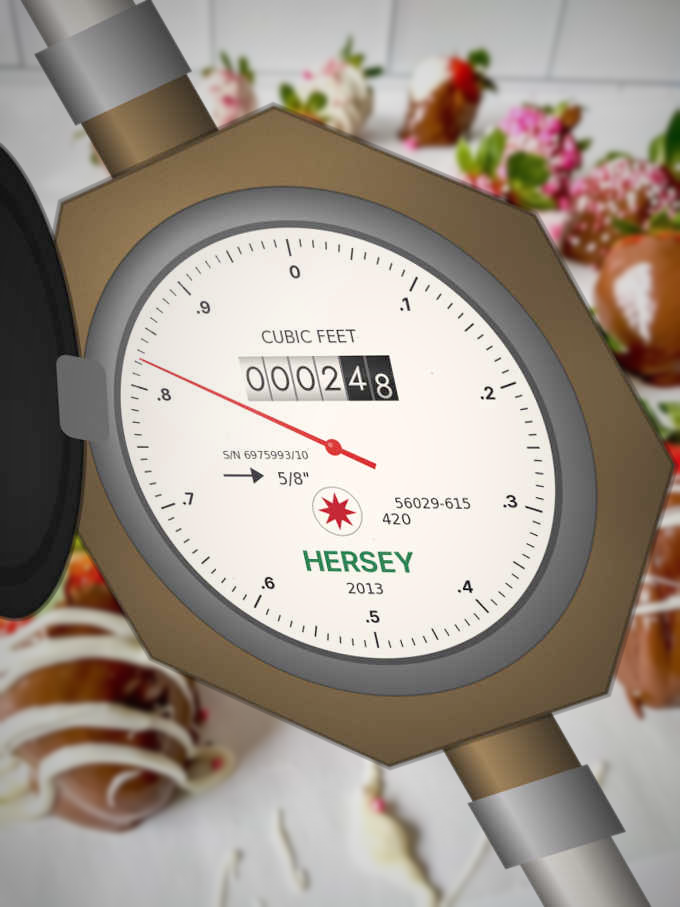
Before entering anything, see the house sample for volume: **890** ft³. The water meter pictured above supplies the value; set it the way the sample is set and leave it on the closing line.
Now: **247.82** ft³
